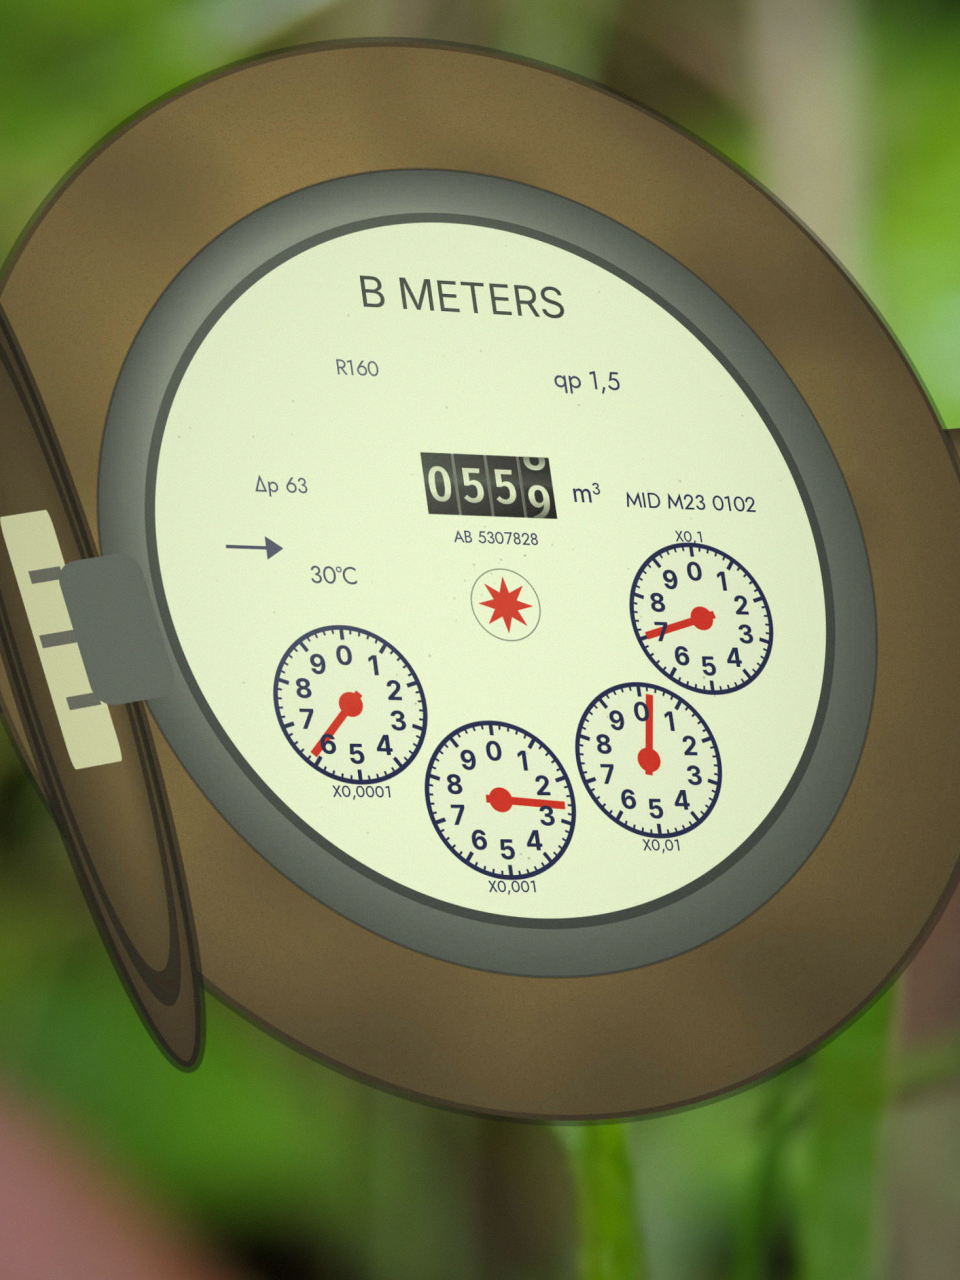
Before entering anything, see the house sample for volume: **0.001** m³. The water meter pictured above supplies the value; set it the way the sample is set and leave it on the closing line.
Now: **558.7026** m³
